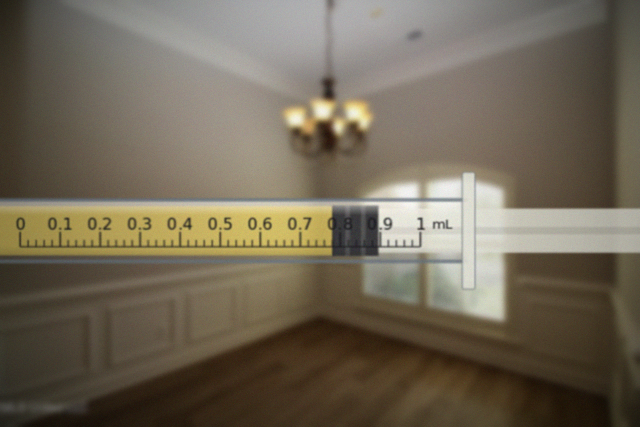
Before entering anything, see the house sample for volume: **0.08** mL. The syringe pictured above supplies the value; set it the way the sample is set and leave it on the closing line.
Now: **0.78** mL
